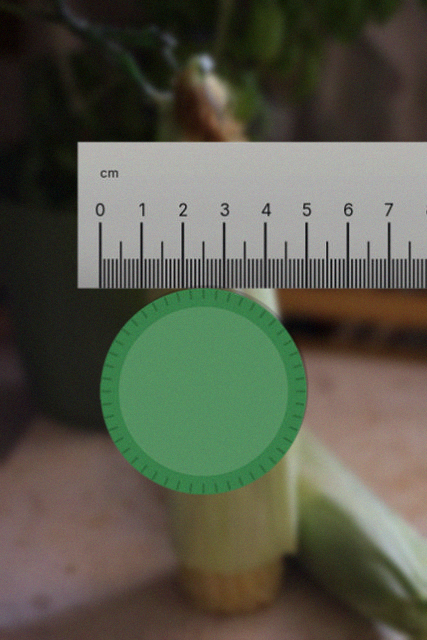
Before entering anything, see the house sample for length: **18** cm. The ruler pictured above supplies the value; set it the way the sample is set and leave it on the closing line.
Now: **5** cm
